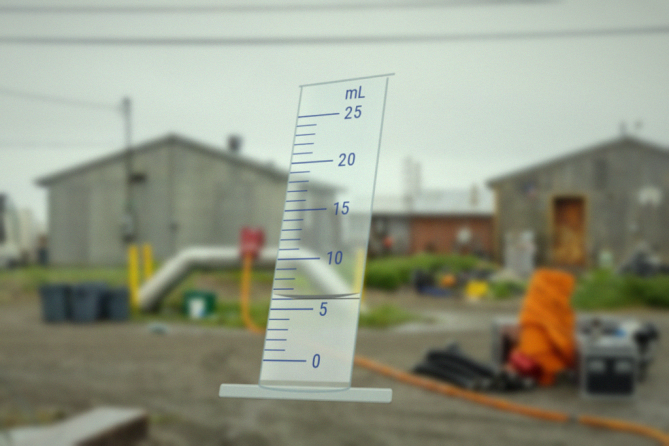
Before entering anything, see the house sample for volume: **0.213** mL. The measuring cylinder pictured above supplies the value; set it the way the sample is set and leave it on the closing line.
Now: **6** mL
